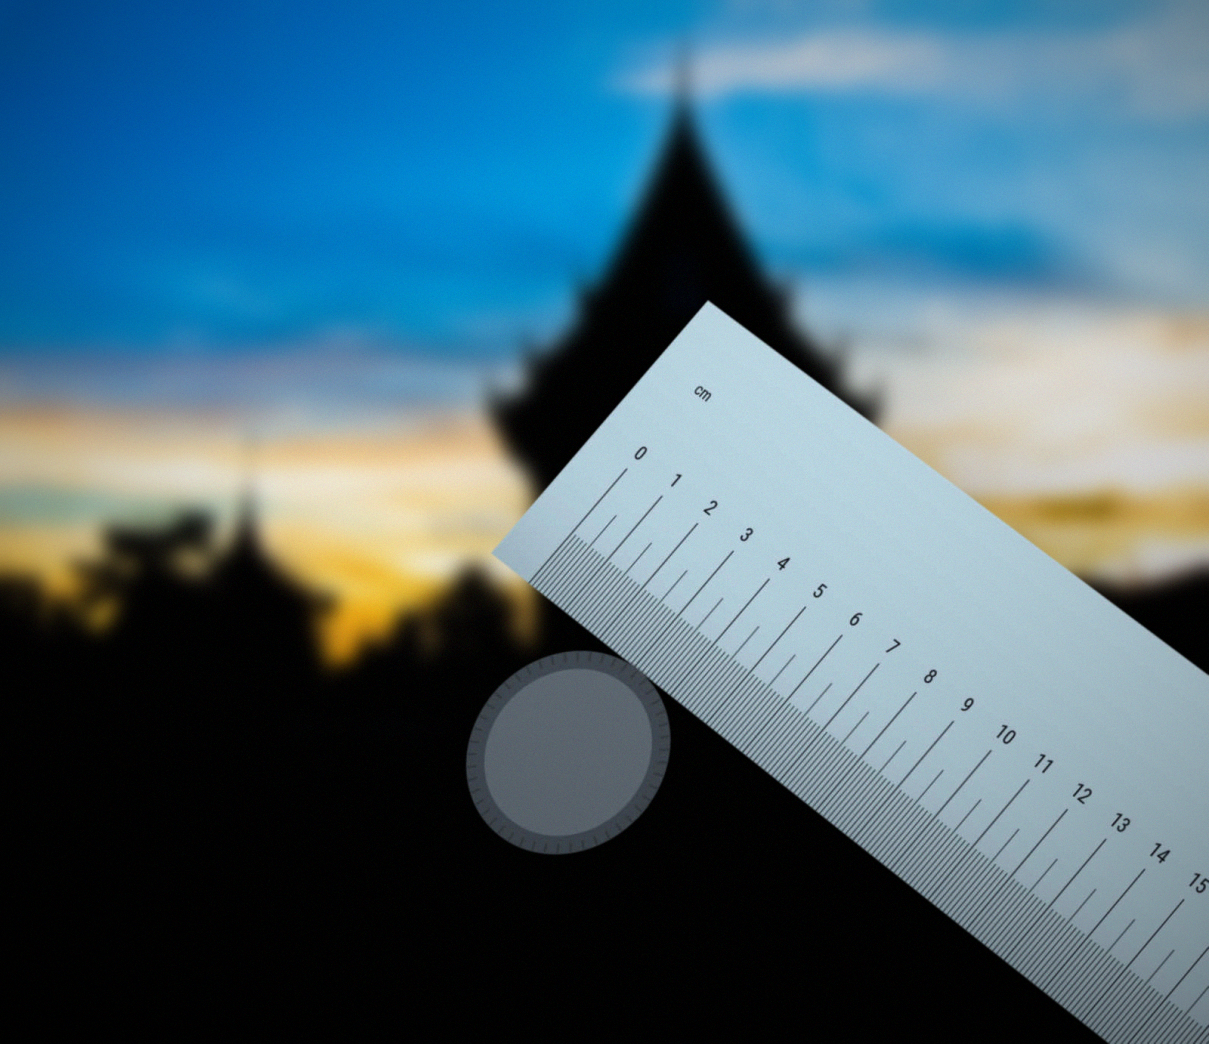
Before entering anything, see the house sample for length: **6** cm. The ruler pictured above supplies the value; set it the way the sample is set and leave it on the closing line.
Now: **4.2** cm
